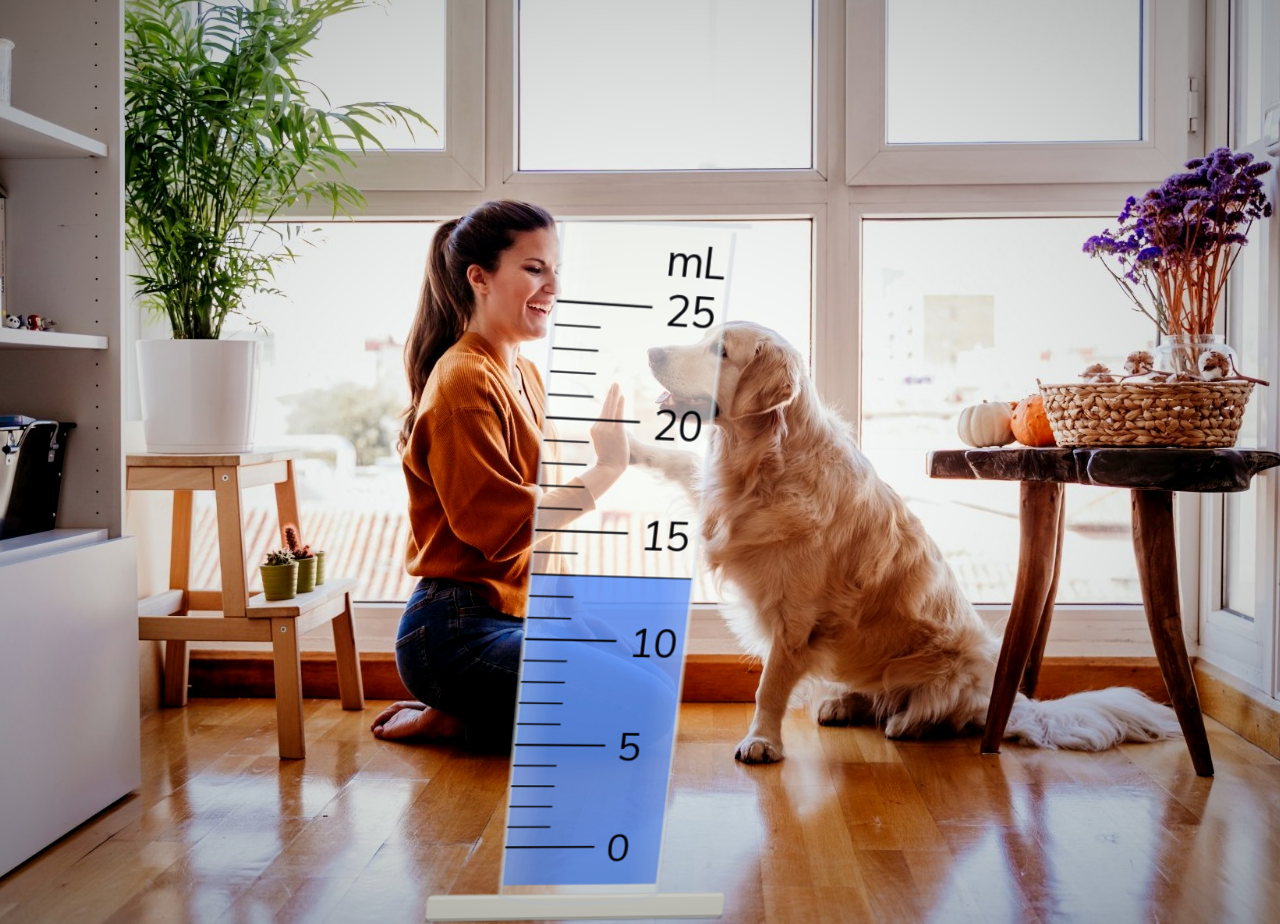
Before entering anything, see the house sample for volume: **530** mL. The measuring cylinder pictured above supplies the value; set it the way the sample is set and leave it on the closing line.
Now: **13** mL
